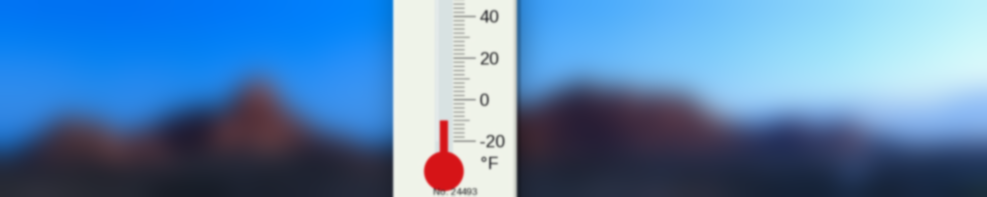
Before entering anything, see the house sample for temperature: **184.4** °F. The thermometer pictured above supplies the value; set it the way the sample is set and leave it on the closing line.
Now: **-10** °F
